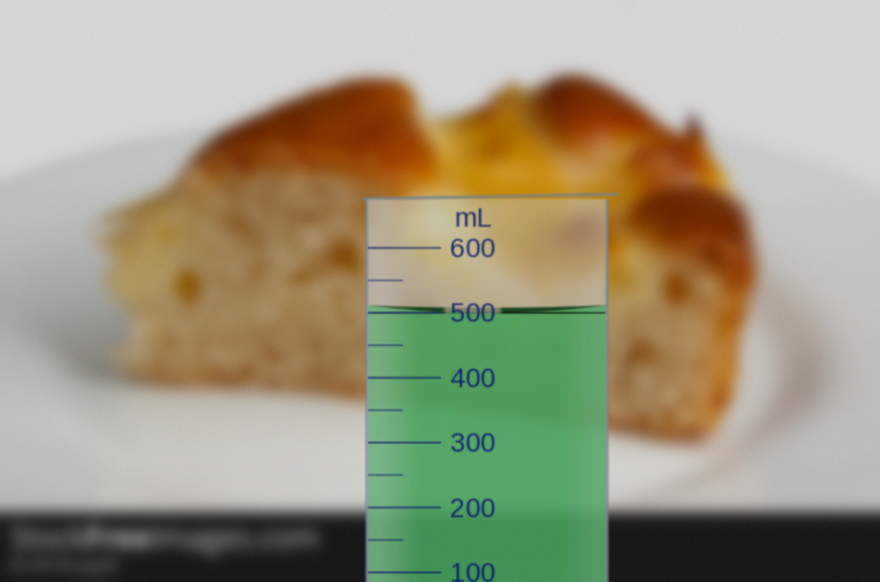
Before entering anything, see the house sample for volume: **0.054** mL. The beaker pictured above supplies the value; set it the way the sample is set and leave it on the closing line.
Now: **500** mL
